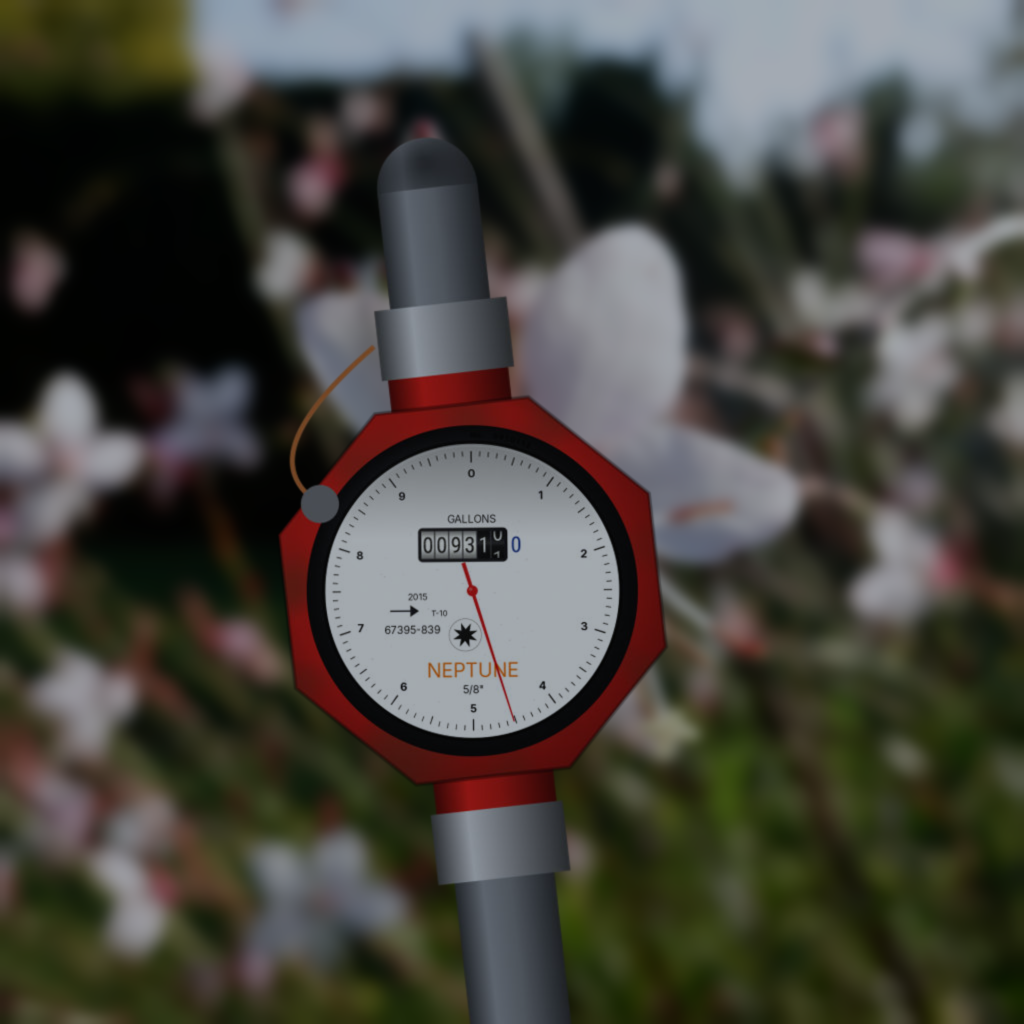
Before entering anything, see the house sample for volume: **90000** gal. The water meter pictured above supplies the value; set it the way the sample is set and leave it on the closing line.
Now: **93104.5** gal
